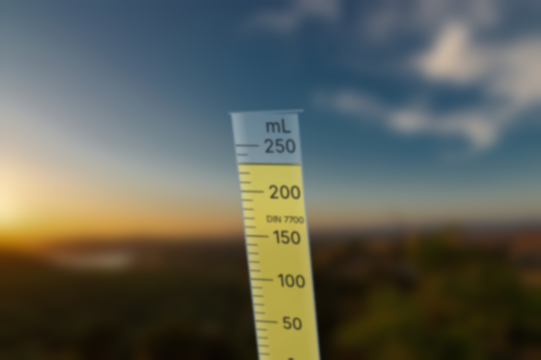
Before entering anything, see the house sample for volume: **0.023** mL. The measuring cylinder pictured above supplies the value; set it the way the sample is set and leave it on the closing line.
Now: **230** mL
